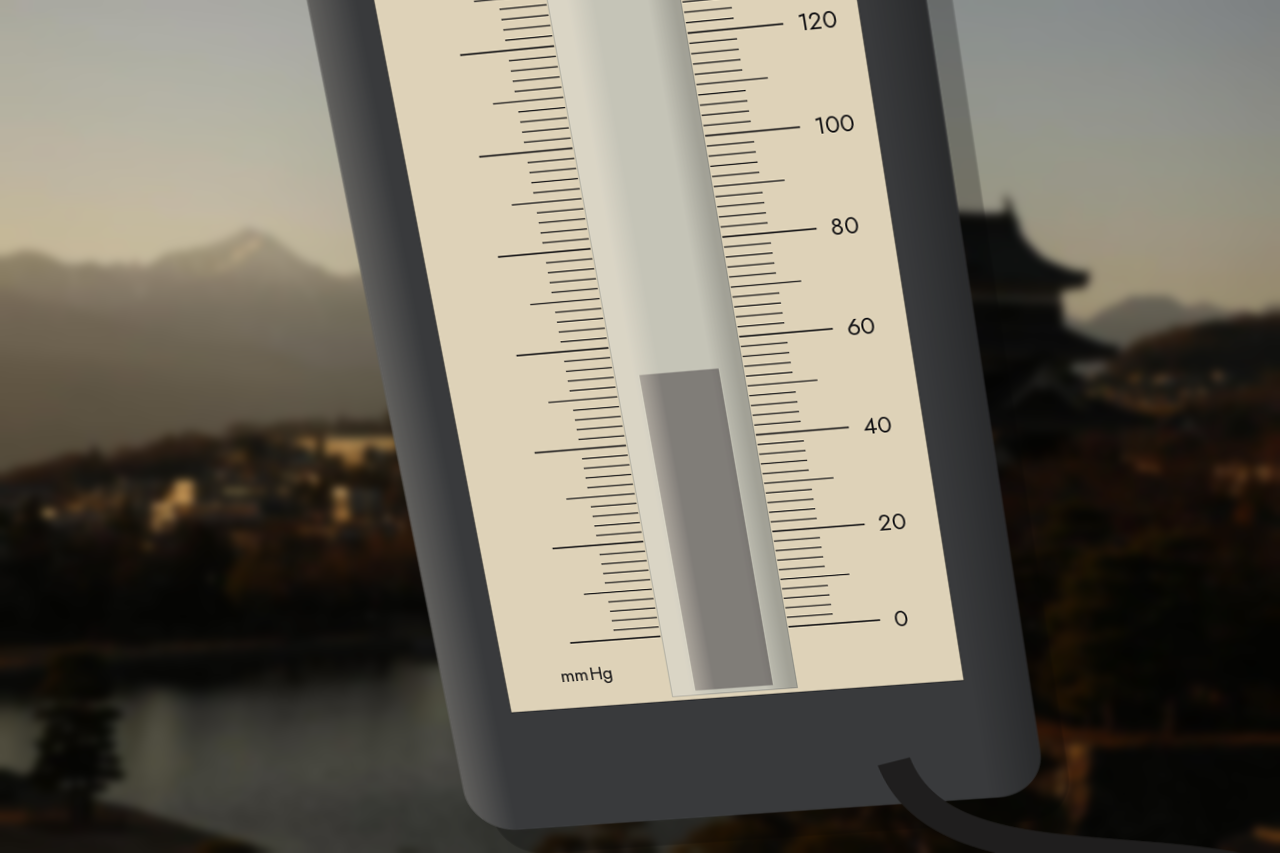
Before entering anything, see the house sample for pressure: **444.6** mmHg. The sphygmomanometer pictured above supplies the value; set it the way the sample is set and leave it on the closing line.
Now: **54** mmHg
